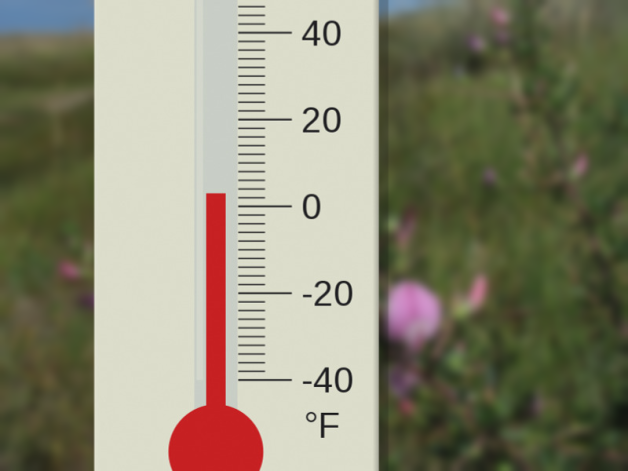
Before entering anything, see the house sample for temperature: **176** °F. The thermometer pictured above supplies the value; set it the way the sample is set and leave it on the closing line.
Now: **3** °F
